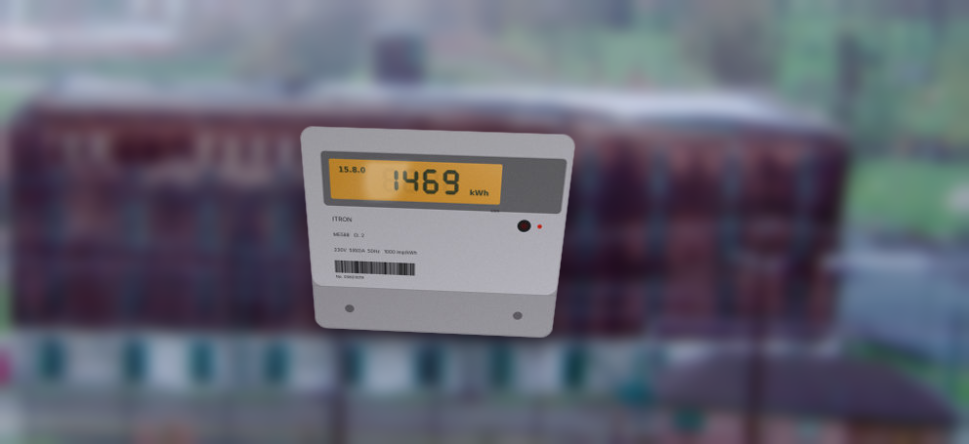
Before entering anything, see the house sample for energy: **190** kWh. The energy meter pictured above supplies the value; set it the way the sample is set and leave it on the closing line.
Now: **1469** kWh
